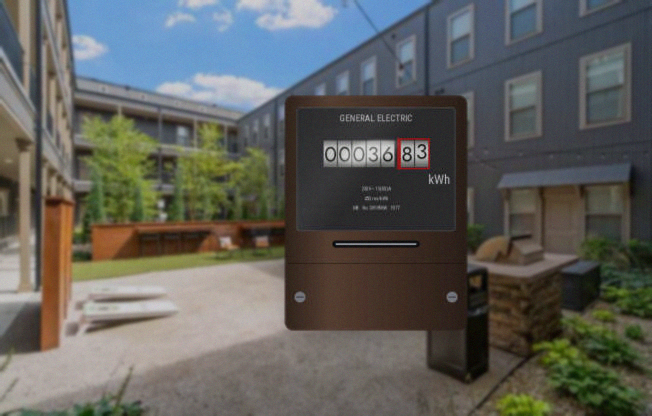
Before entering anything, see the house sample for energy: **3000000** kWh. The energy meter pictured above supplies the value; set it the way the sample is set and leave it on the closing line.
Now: **36.83** kWh
